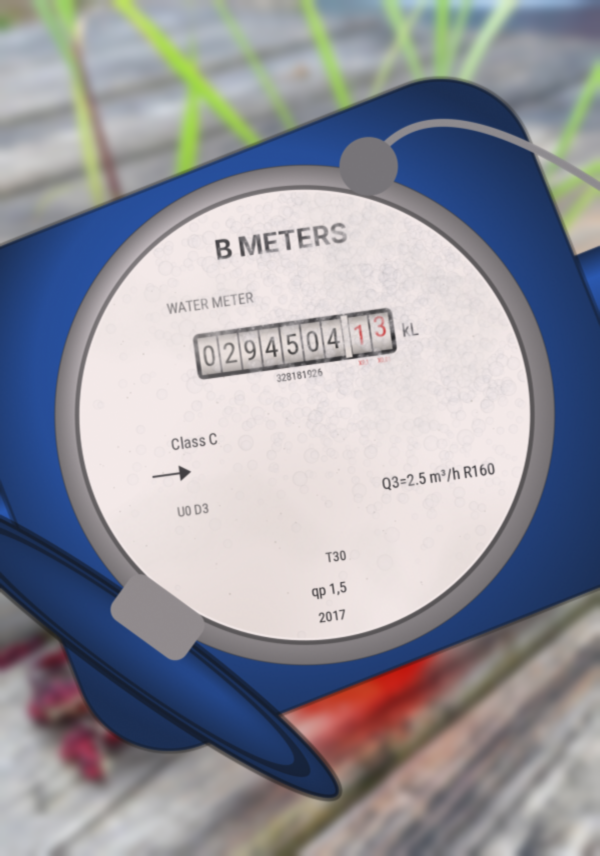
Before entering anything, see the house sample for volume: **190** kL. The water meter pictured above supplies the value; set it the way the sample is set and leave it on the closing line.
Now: **294504.13** kL
